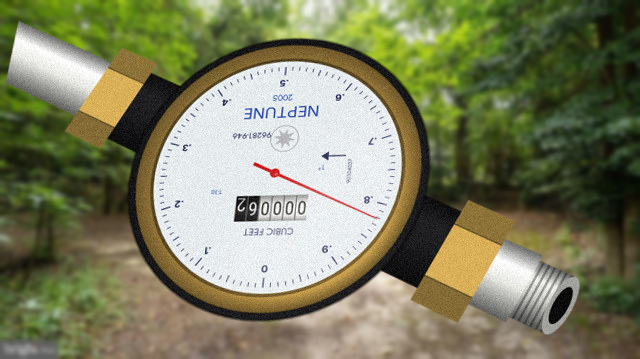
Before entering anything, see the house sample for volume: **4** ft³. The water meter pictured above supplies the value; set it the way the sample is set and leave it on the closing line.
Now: **61.82** ft³
